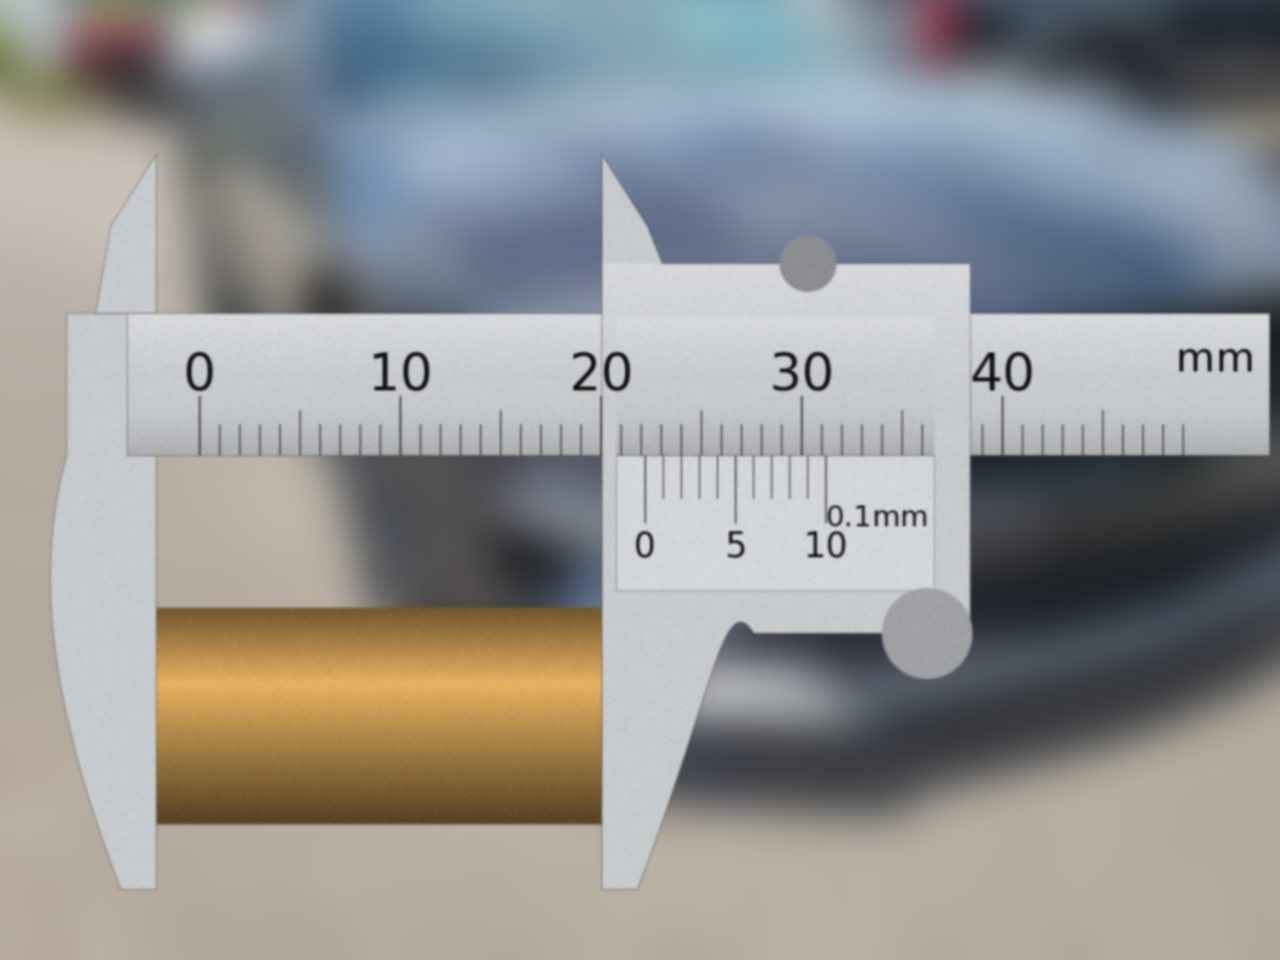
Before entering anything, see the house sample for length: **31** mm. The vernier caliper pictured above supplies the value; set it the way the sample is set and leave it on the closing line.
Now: **22.2** mm
